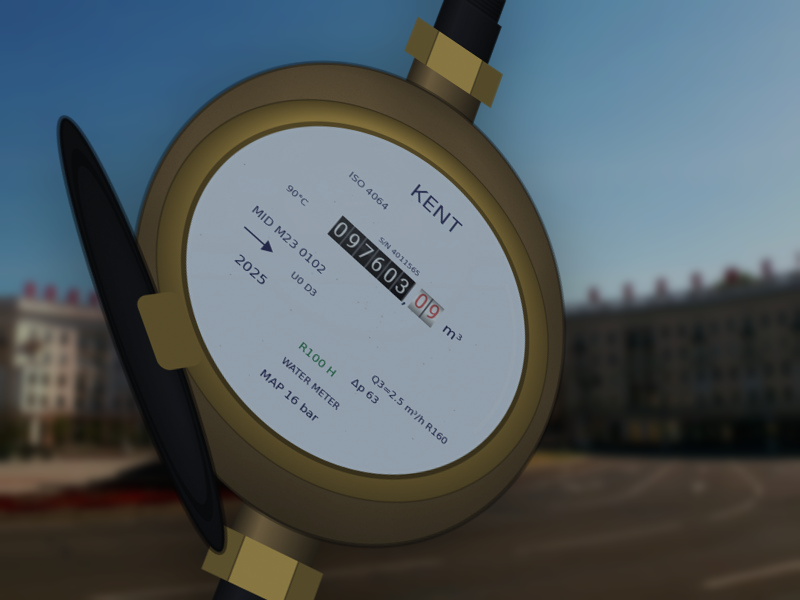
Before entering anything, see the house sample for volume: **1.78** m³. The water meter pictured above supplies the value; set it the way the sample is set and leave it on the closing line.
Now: **97603.09** m³
